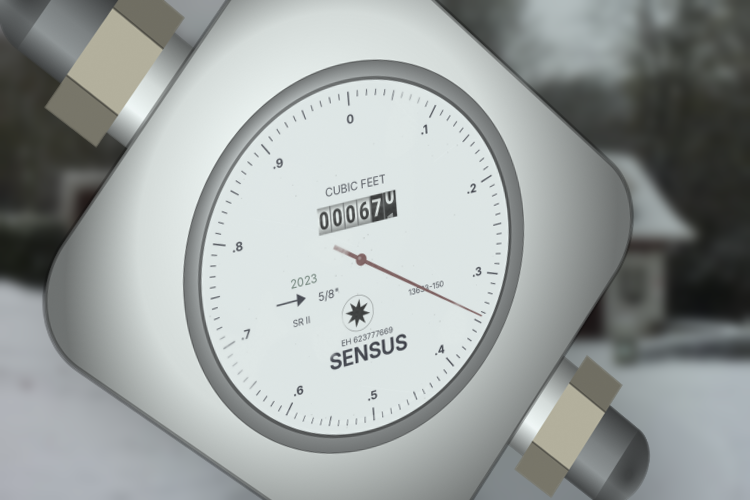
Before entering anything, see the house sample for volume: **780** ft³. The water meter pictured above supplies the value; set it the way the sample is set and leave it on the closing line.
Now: **670.34** ft³
